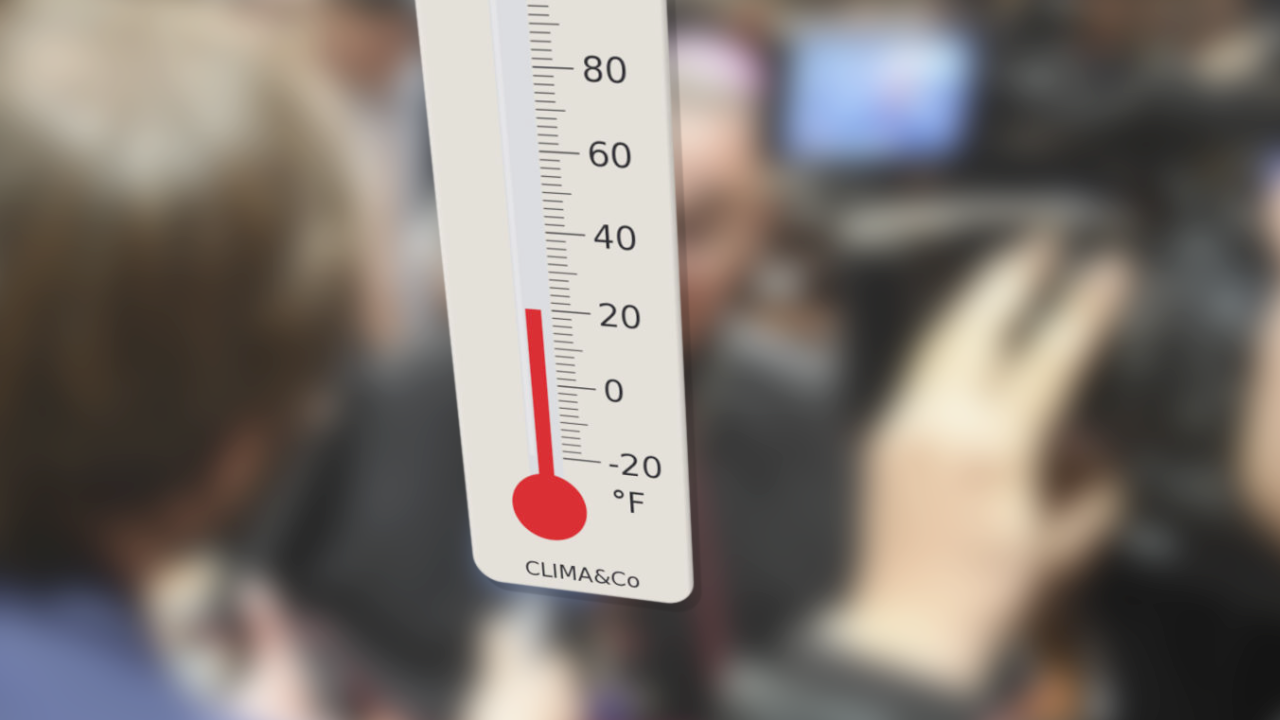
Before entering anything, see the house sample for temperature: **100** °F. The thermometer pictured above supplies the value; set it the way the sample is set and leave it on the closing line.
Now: **20** °F
